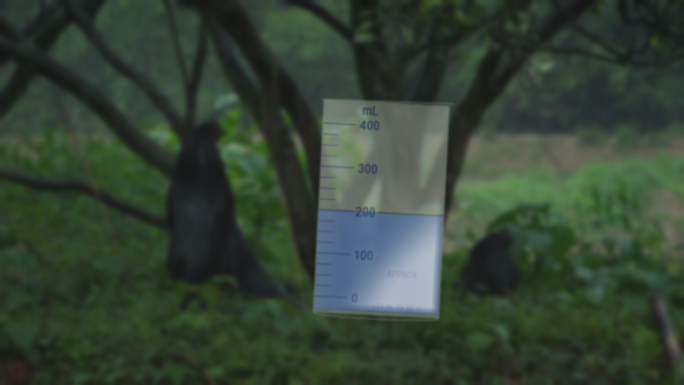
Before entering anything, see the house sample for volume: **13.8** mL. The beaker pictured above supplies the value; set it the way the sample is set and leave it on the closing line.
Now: **200** mL
